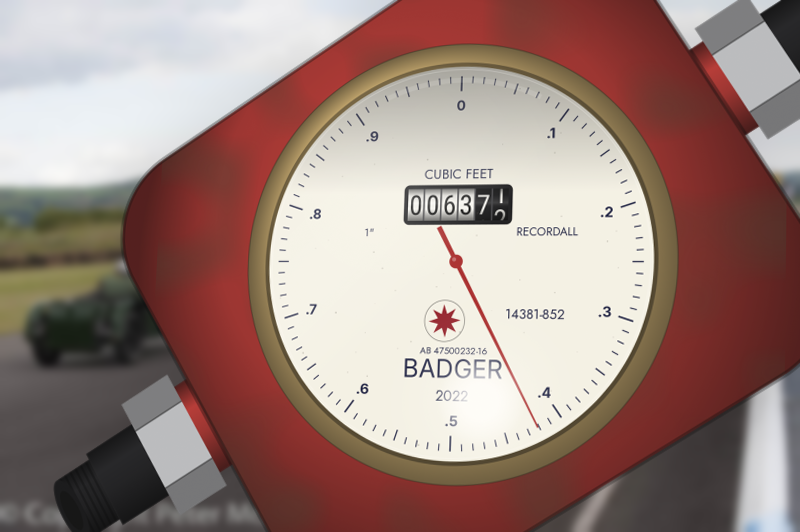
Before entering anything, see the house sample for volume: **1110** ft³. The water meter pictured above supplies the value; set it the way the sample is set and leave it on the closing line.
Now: **6371.42** ft³
